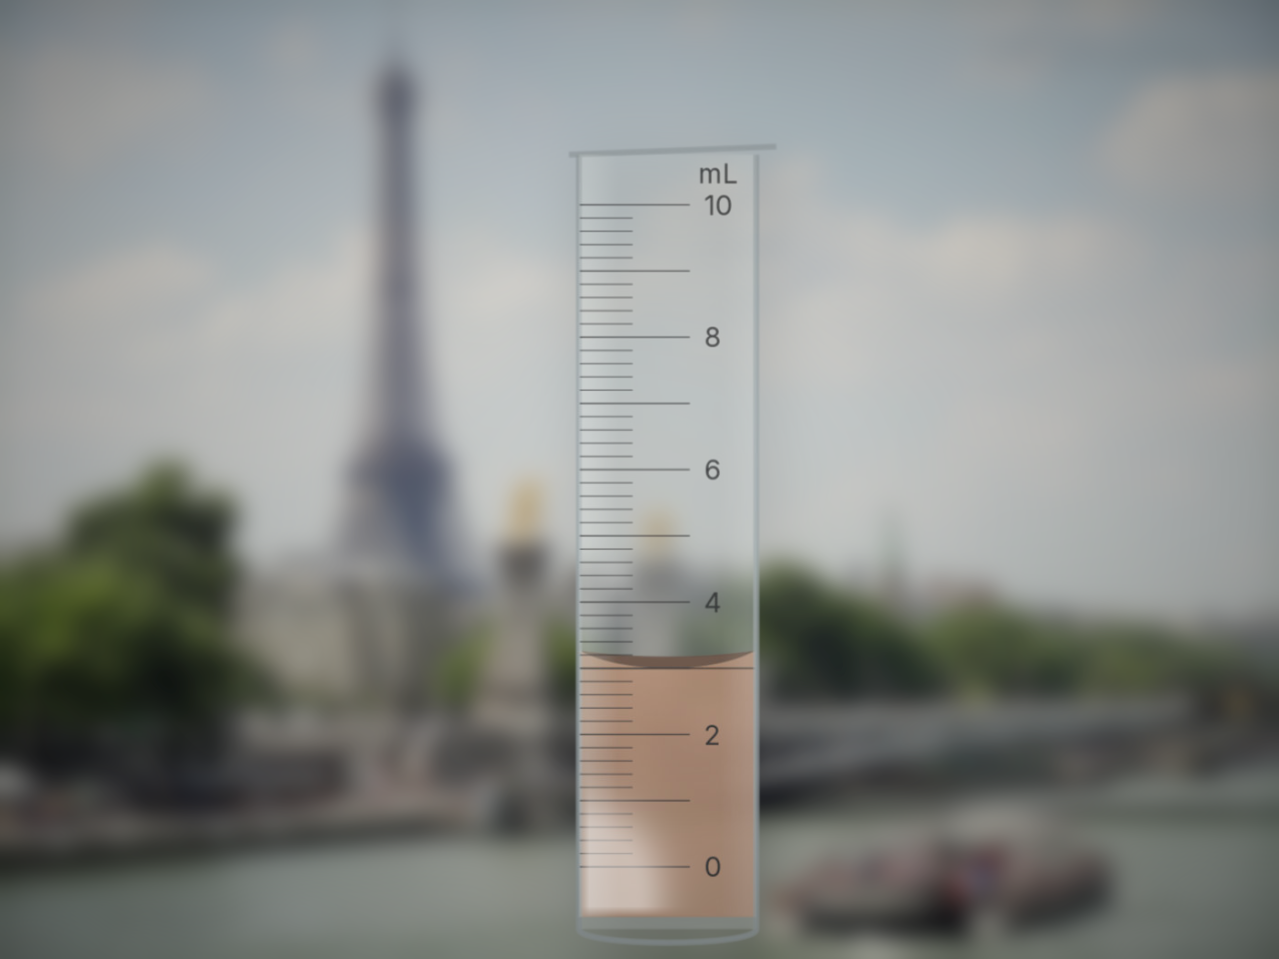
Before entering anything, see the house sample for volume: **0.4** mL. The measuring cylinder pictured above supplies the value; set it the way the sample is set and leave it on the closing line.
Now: **3** mL
